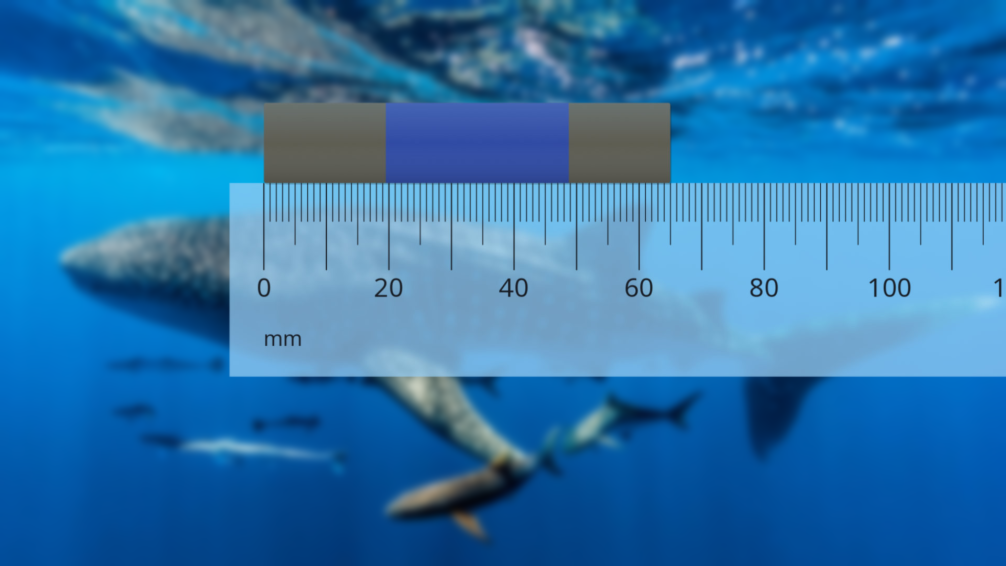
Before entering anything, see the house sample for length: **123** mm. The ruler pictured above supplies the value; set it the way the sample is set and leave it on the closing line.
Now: **65** mm
